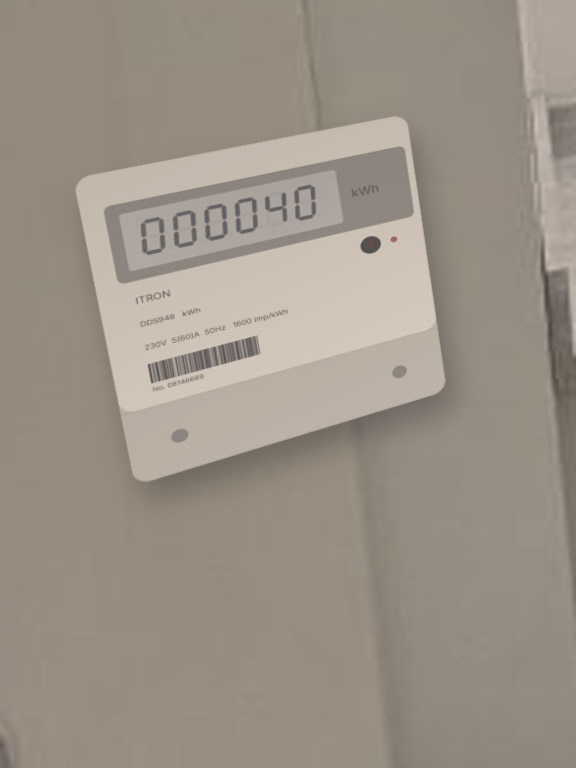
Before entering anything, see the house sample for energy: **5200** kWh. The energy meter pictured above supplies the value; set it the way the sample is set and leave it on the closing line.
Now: **40** kWh
